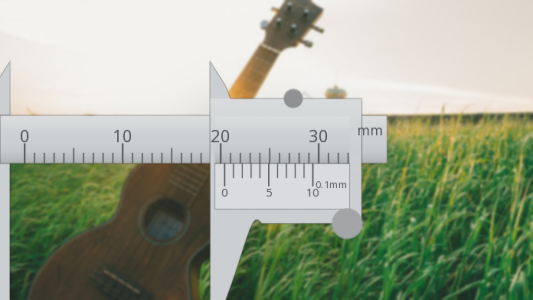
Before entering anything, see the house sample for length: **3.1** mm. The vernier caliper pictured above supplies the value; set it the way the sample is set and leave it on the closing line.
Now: **20.4** mm
